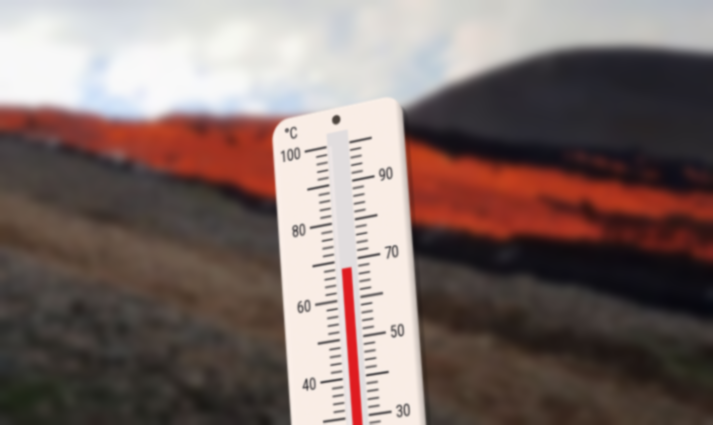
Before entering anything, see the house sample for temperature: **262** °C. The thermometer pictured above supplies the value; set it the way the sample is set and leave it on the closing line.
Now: **68** °C
